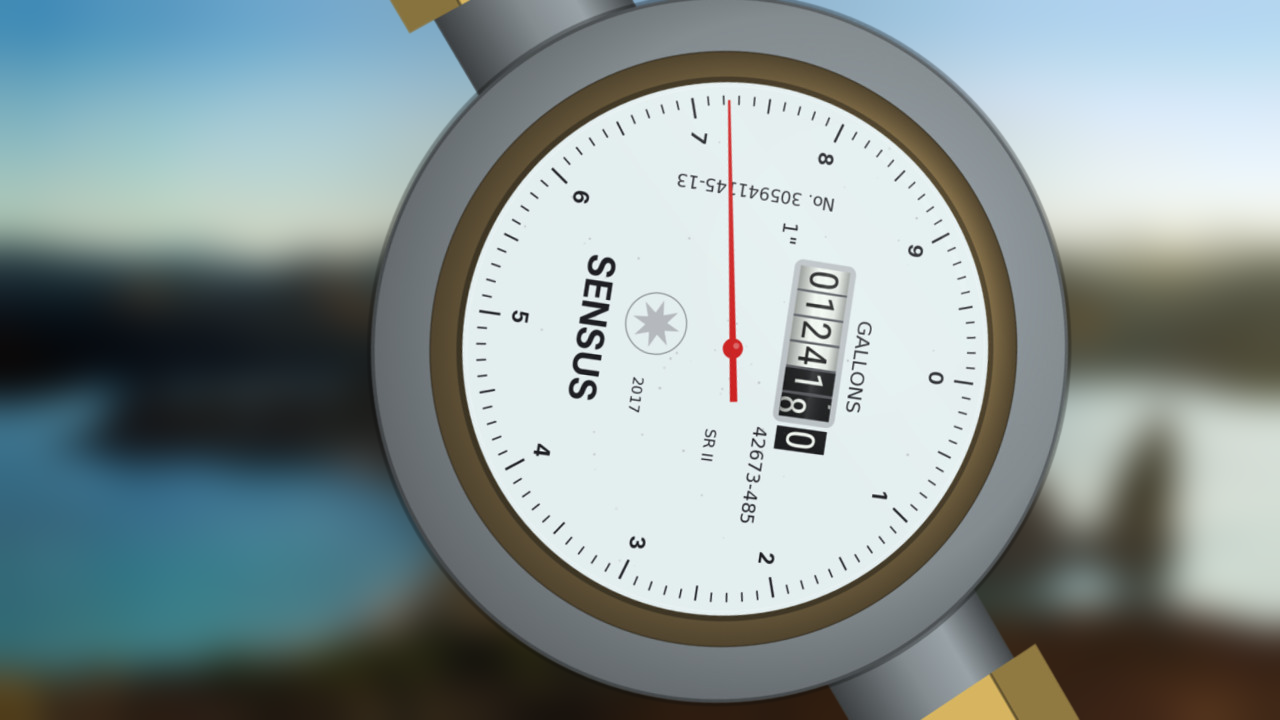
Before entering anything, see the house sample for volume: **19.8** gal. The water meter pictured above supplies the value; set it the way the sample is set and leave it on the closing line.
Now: **124177.2** gal
